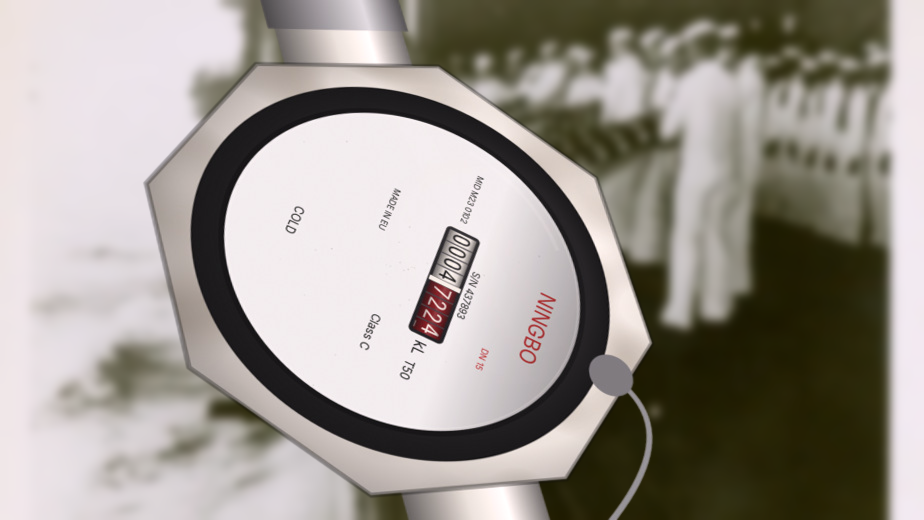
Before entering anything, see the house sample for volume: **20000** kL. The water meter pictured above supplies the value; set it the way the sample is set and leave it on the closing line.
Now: **4.7224** kL
